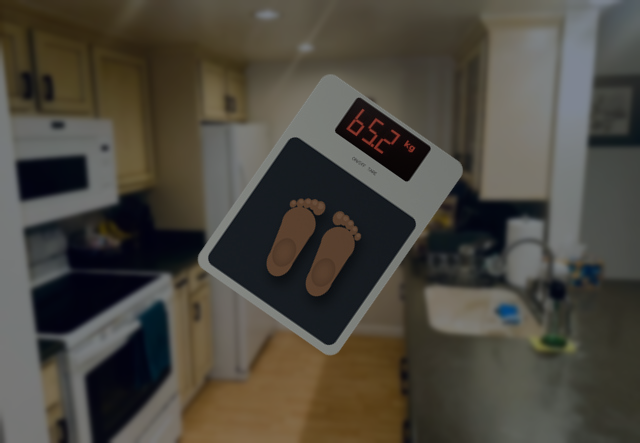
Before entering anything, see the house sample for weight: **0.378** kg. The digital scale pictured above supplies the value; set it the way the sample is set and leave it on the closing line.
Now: **65.2** kg
